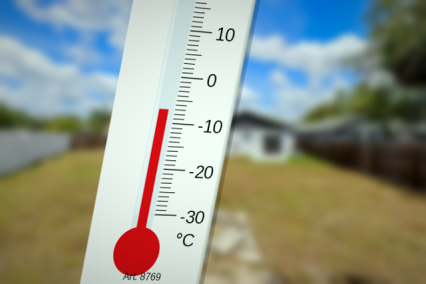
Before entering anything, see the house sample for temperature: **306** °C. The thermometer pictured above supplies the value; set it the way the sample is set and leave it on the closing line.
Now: **-7** °C
